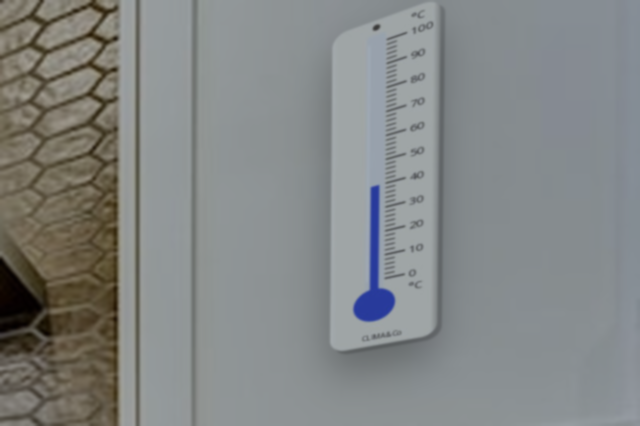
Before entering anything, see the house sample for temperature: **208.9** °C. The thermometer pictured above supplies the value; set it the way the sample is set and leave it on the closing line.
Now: **40** °C
